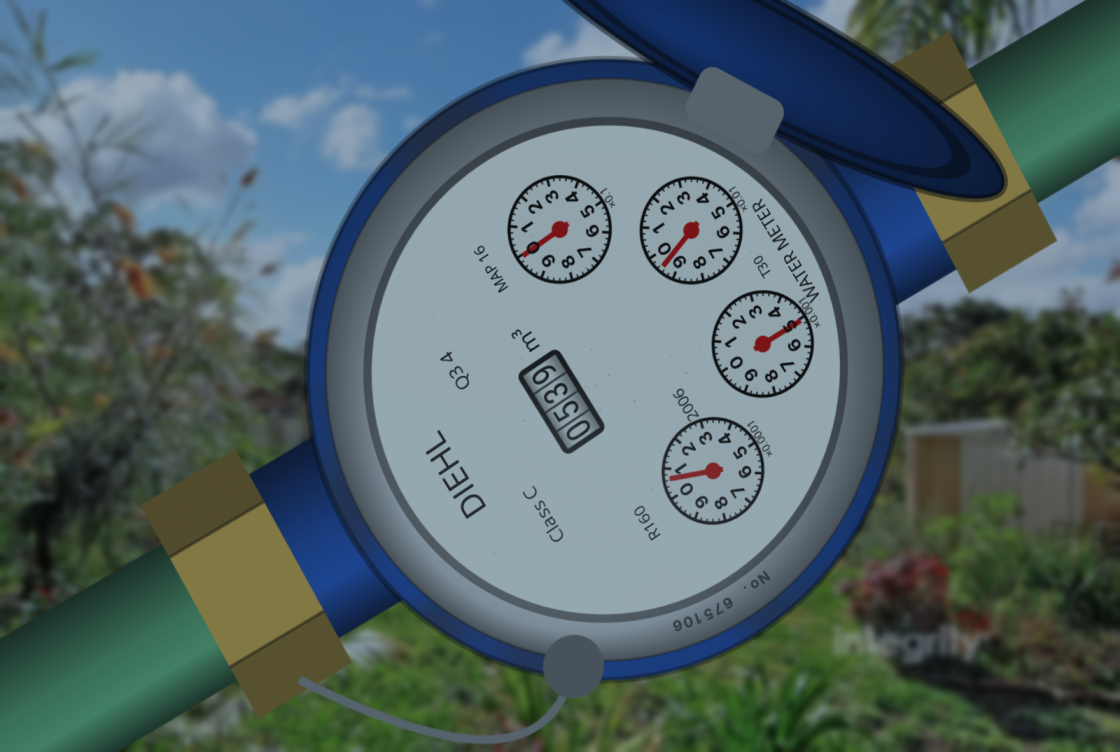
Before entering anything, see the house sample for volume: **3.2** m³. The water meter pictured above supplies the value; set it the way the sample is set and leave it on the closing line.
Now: **538.9950** m³
